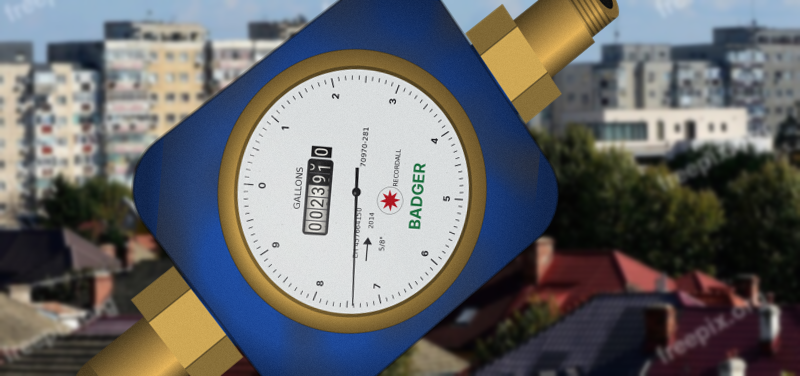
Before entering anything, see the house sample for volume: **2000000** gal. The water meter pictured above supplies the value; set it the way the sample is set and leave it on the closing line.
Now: **23907.4** gal
